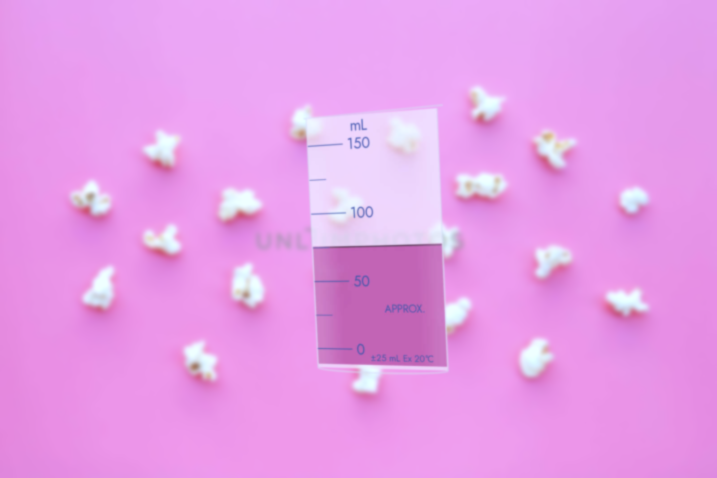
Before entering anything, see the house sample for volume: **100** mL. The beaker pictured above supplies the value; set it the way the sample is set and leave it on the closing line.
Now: **75** mL
